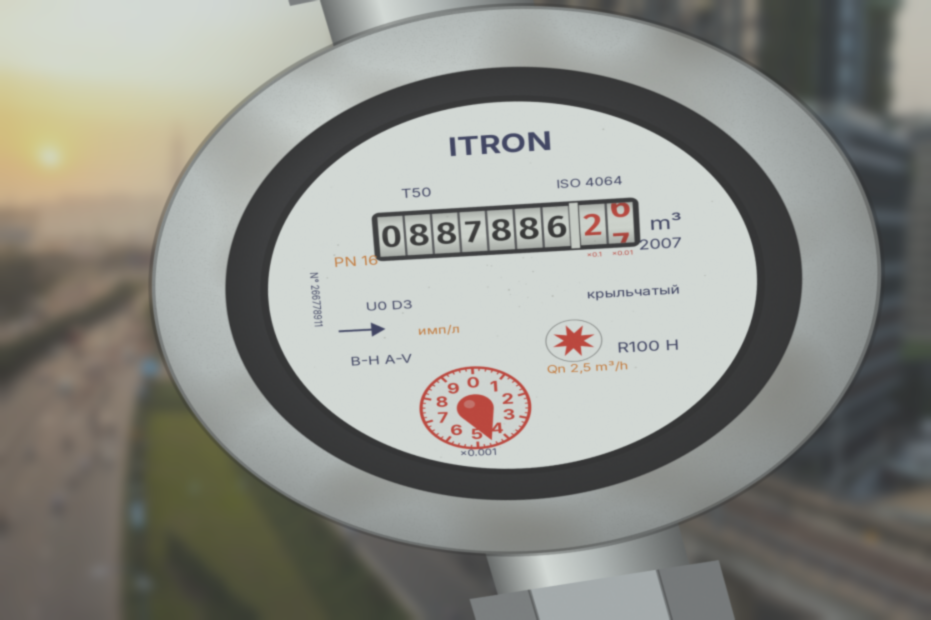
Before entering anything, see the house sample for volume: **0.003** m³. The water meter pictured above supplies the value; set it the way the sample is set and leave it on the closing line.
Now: **887886.264** m³
